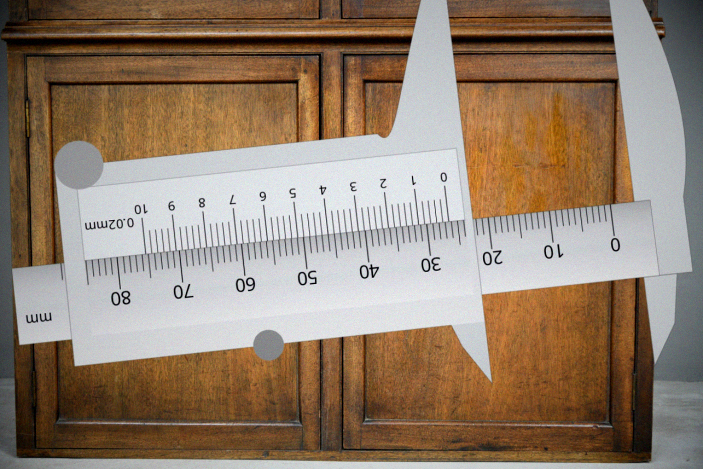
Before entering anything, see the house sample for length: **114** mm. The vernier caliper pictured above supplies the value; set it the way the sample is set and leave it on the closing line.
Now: **26.4** mm
